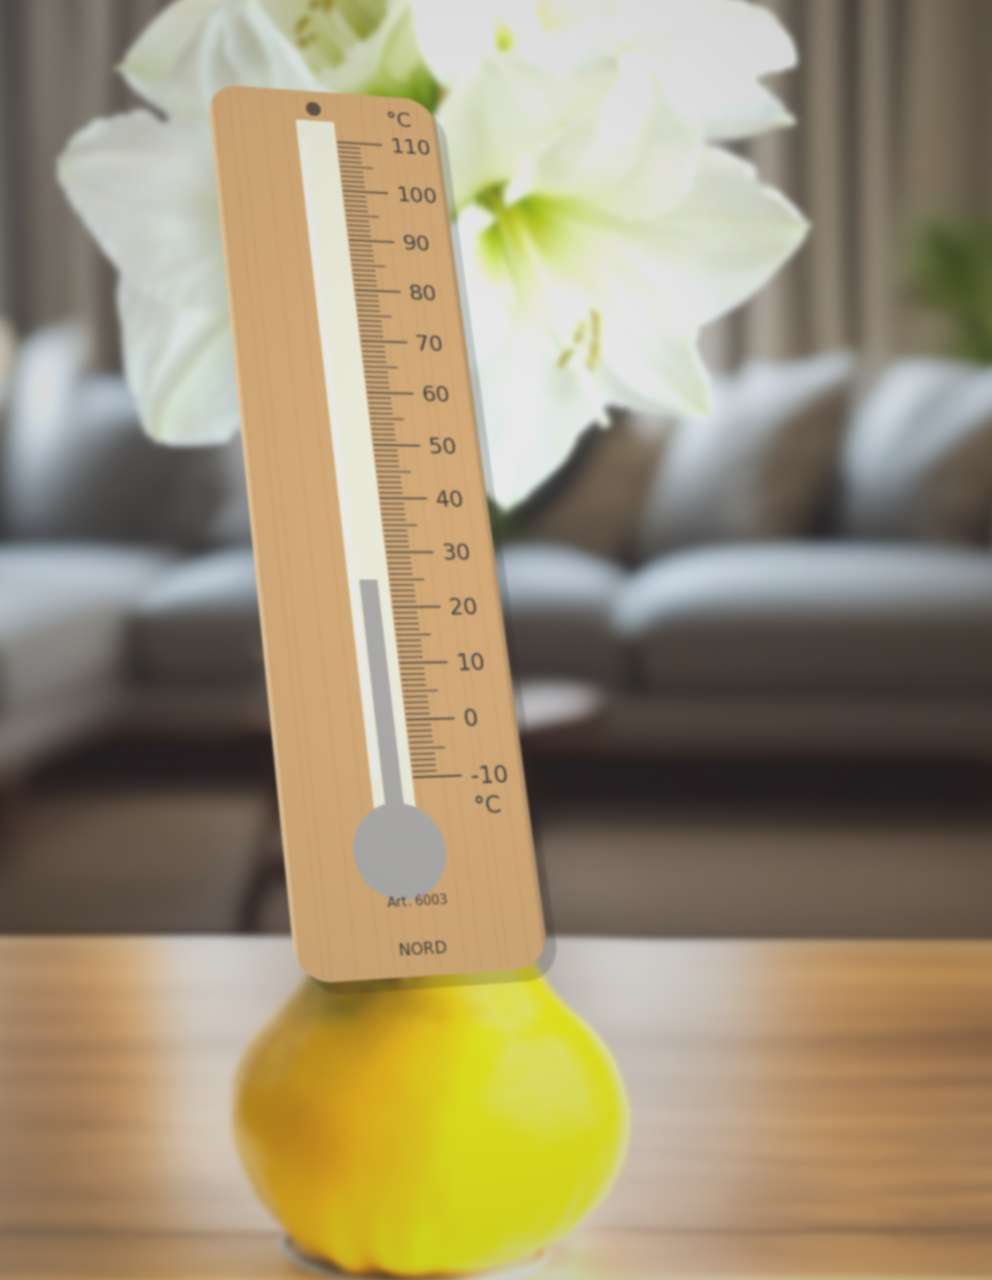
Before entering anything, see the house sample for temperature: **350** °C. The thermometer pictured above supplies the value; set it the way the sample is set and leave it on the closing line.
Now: **25** °C
